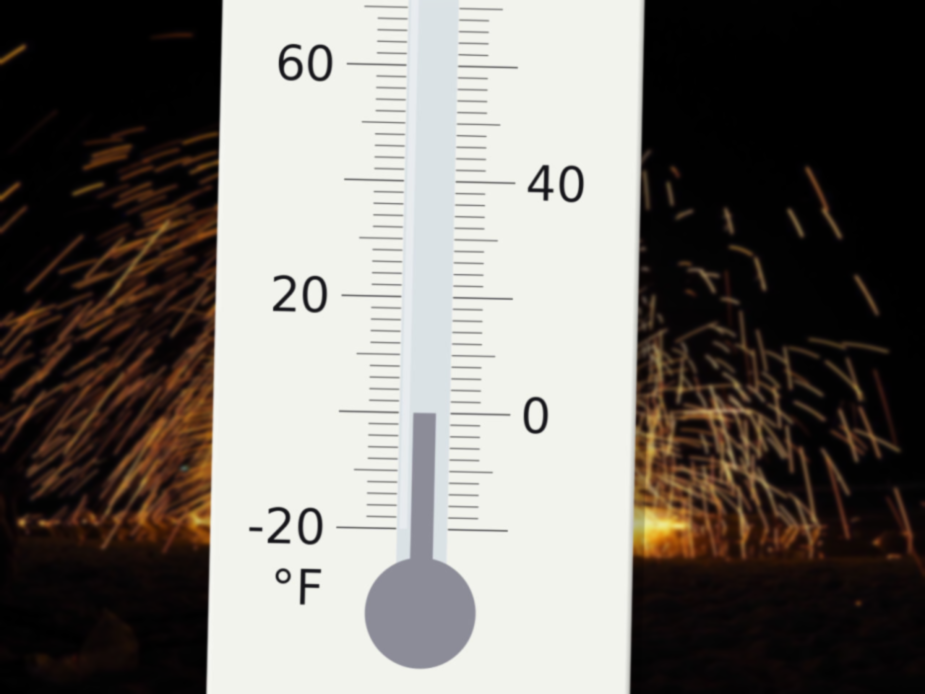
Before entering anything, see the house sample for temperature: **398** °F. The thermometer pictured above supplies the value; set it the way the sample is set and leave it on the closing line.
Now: **0** °F
